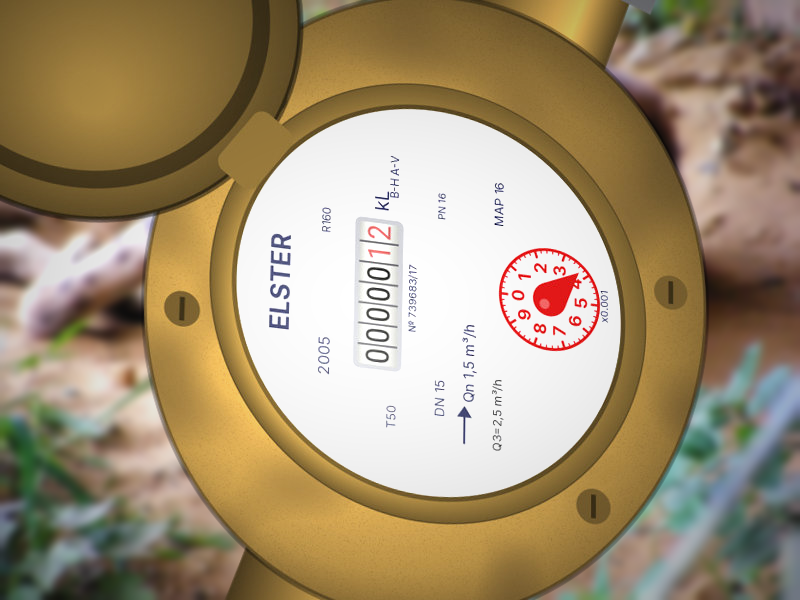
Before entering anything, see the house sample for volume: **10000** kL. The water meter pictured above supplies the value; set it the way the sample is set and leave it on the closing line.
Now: **0.123** kL
